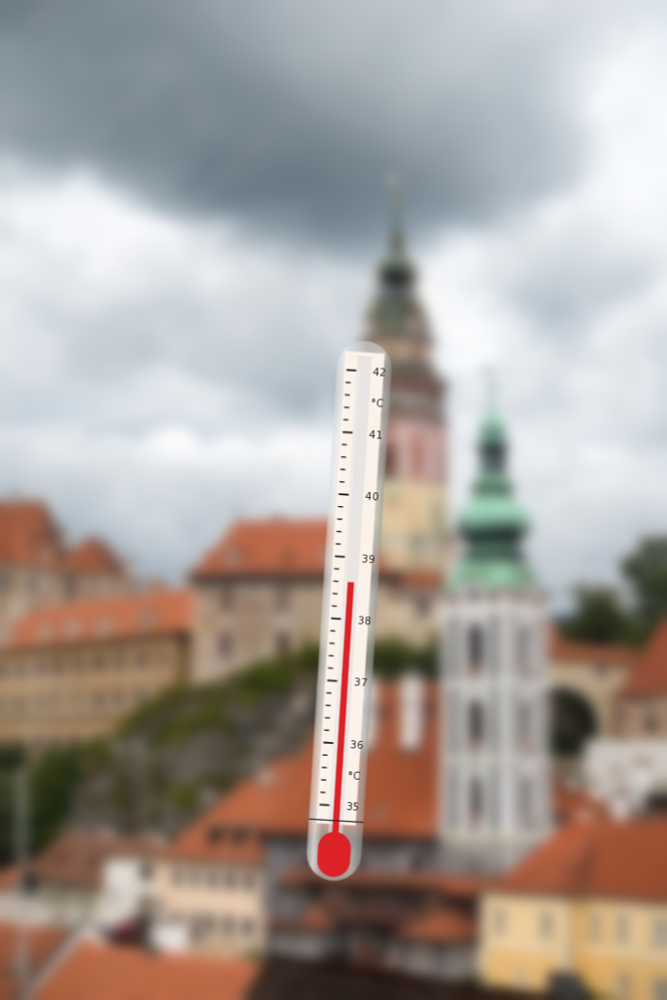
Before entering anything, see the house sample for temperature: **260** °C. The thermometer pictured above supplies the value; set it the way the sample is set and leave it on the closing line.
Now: **38.6** °C
